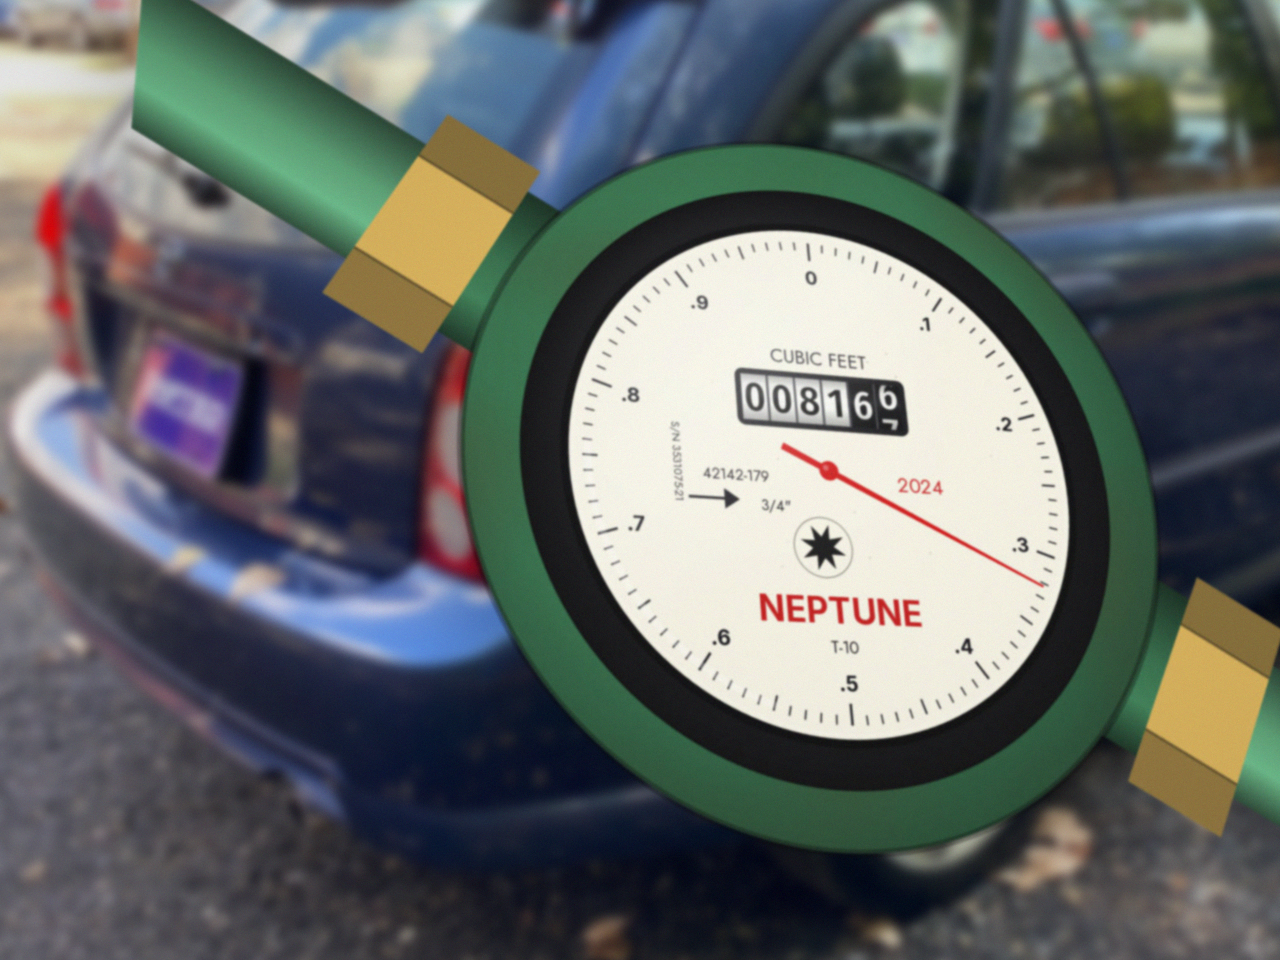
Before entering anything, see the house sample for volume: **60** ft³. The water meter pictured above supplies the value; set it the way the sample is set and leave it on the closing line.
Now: **8166.32** ft³
